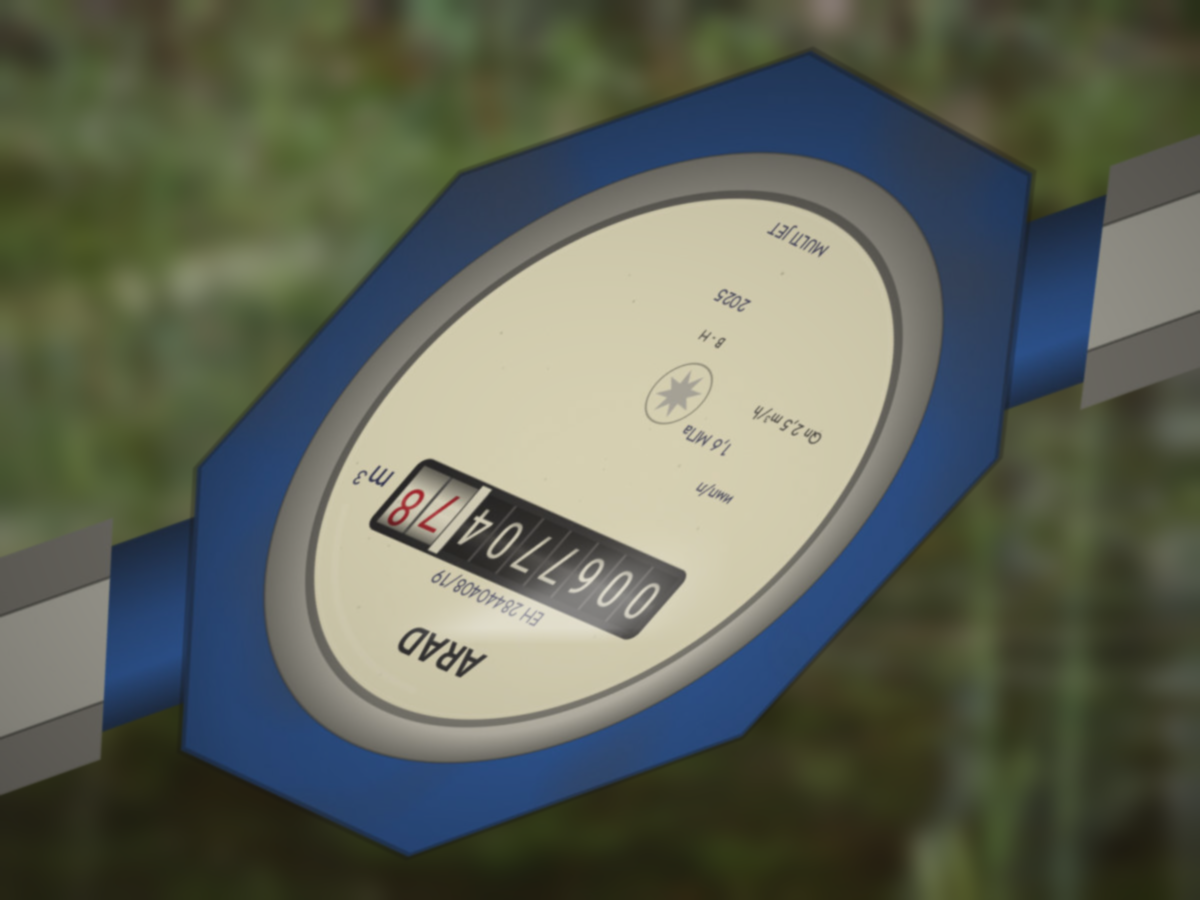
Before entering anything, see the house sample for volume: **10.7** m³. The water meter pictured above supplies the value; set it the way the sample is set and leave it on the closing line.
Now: **67704.78** m³
